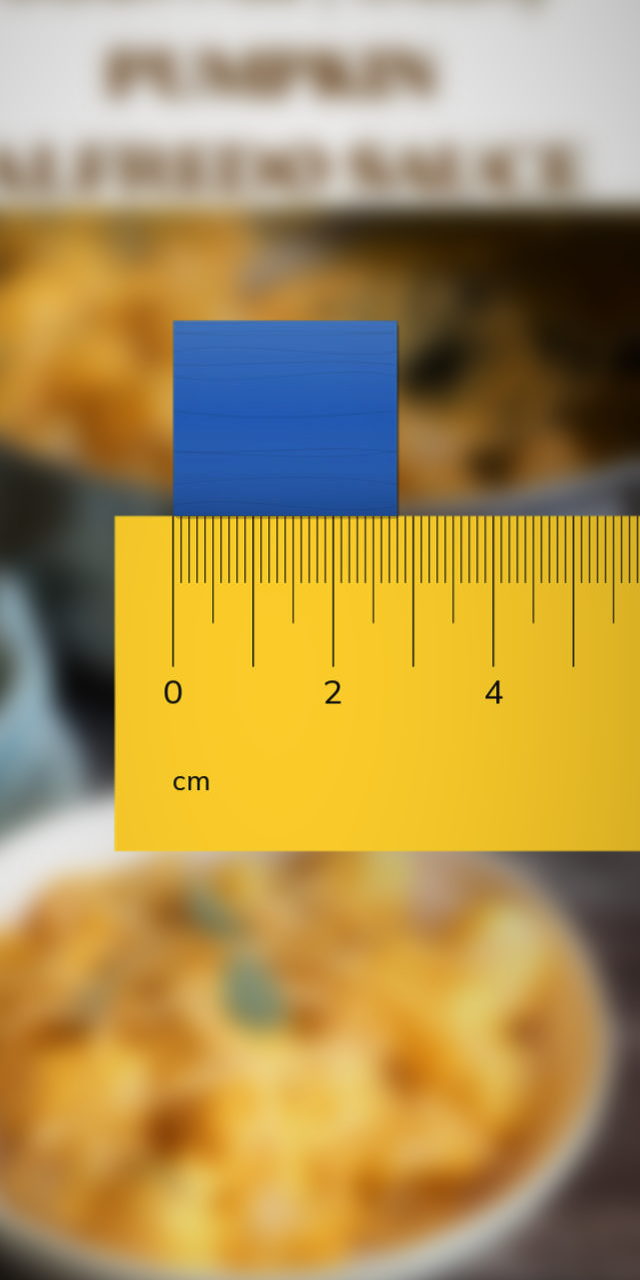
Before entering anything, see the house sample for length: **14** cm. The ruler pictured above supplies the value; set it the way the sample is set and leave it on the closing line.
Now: **2.8** cm
